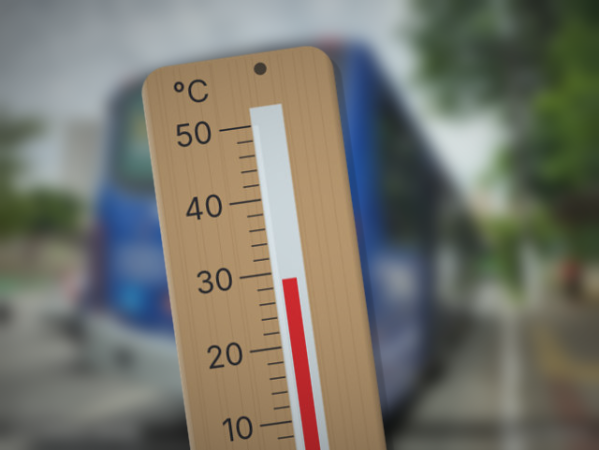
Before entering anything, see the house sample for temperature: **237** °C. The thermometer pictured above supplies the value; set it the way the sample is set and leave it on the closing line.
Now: **29** °C
